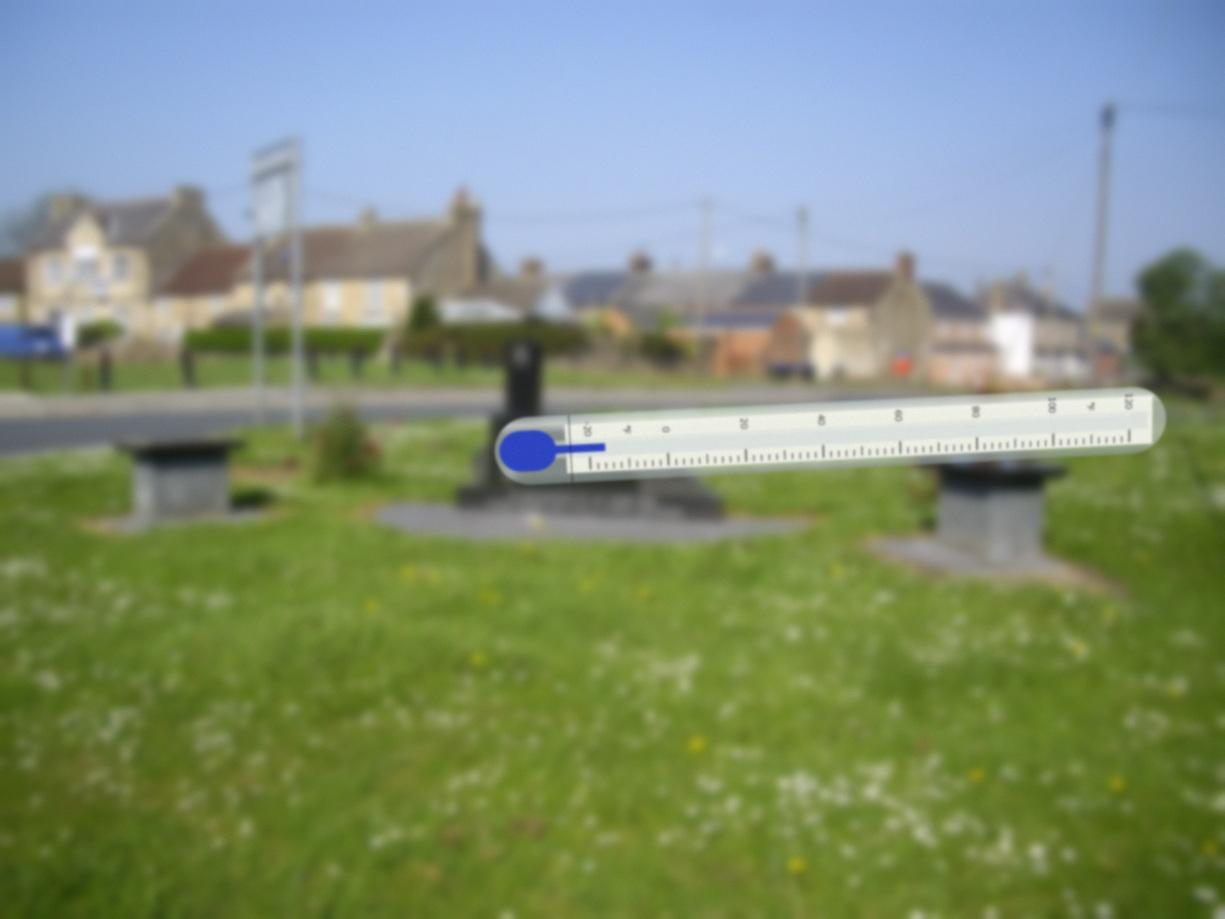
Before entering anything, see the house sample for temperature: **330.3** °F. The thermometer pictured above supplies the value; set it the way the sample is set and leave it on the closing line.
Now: **-16** °F
